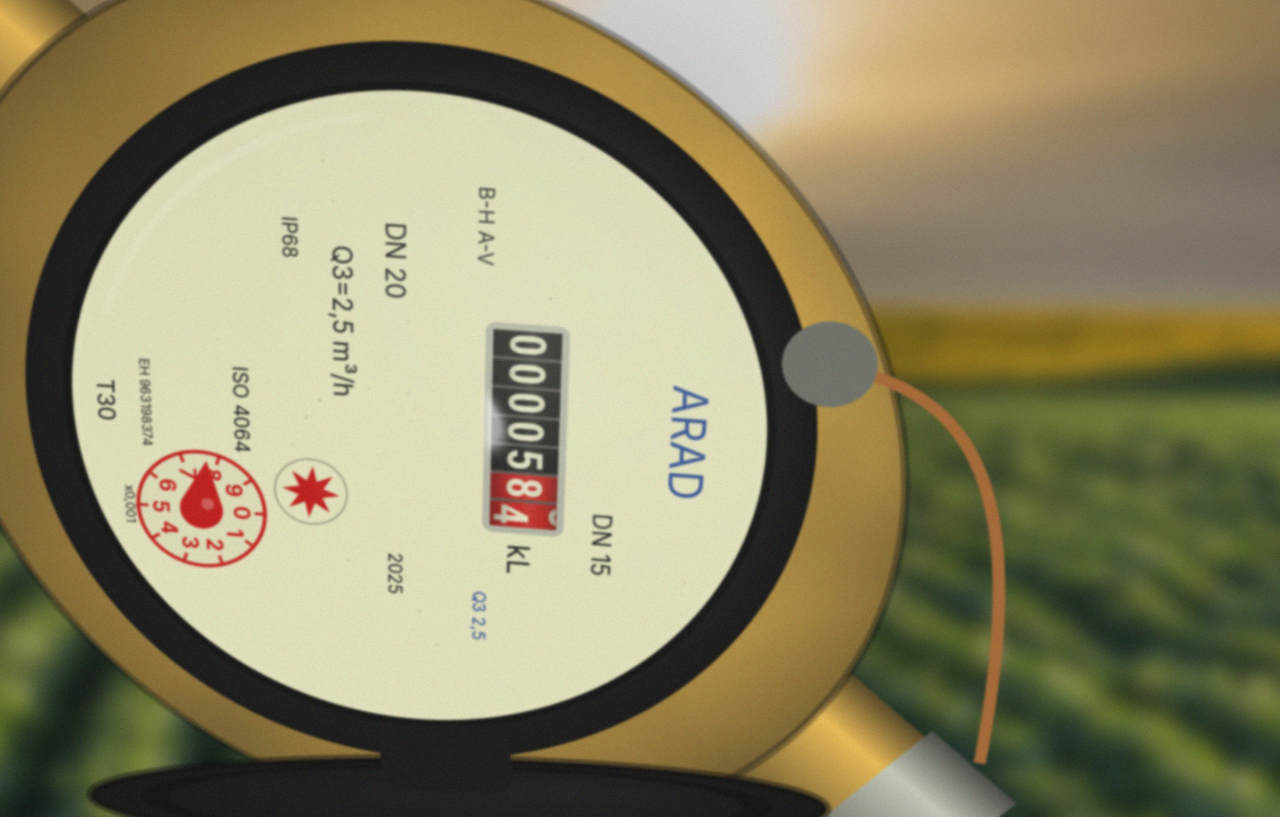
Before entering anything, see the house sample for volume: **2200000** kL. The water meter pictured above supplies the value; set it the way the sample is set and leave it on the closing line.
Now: **5.837** kL
